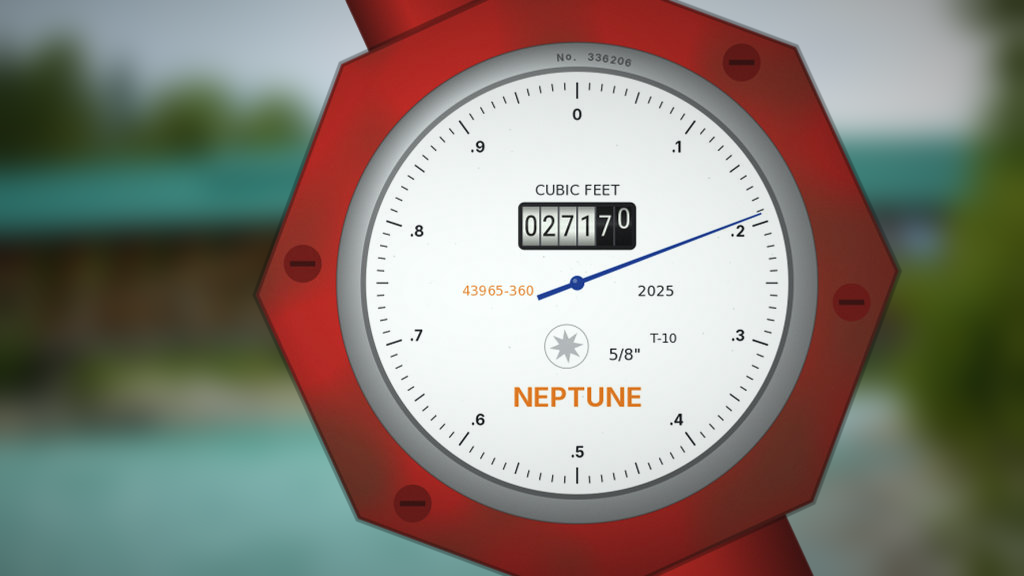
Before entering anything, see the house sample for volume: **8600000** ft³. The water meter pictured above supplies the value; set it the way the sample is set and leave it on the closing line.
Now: **27170.19** ft³
